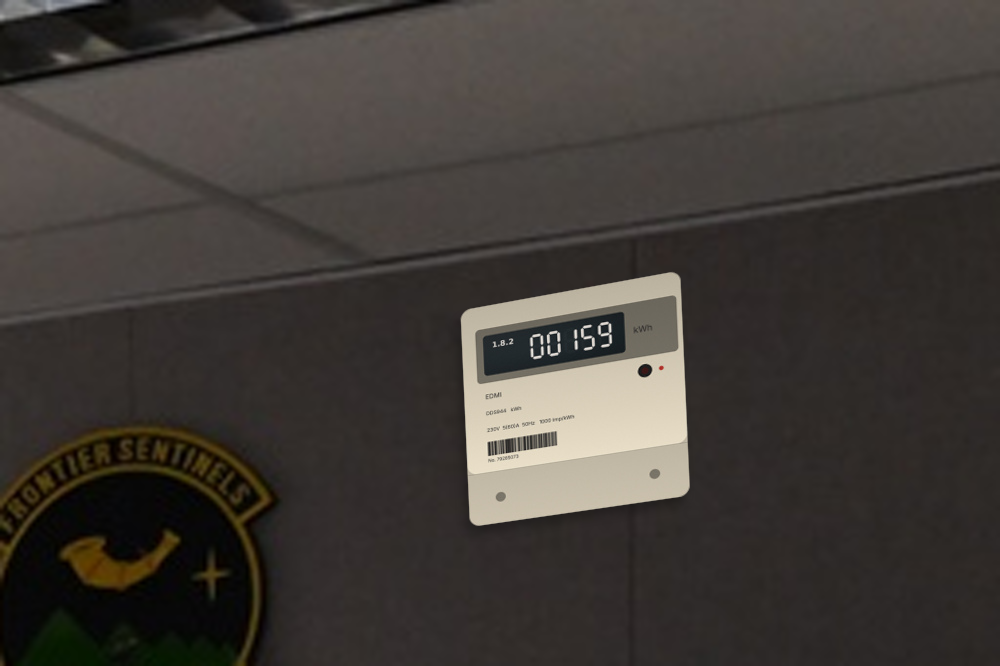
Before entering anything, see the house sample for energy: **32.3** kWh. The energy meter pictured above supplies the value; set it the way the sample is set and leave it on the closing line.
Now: **159** kWh
